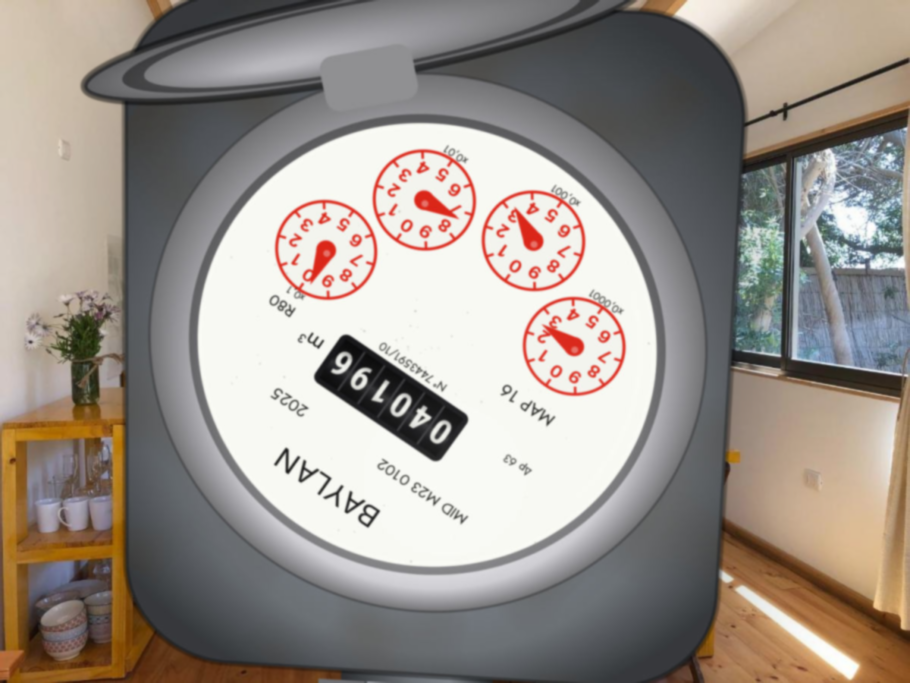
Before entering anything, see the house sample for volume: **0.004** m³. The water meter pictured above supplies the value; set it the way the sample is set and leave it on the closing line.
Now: **40195.9732** m³
